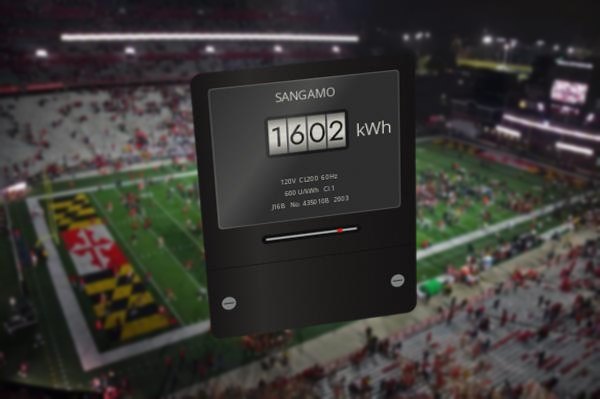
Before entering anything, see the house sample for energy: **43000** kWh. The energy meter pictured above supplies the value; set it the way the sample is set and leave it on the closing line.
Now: **1602** kWh
